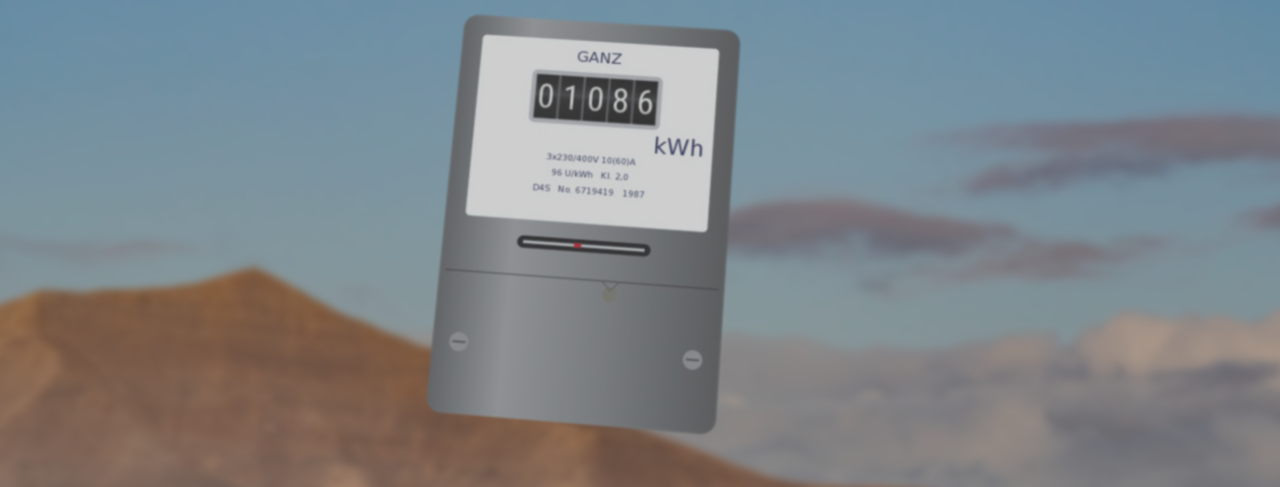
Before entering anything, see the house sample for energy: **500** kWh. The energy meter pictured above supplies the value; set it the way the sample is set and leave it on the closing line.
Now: **1086** kWh
